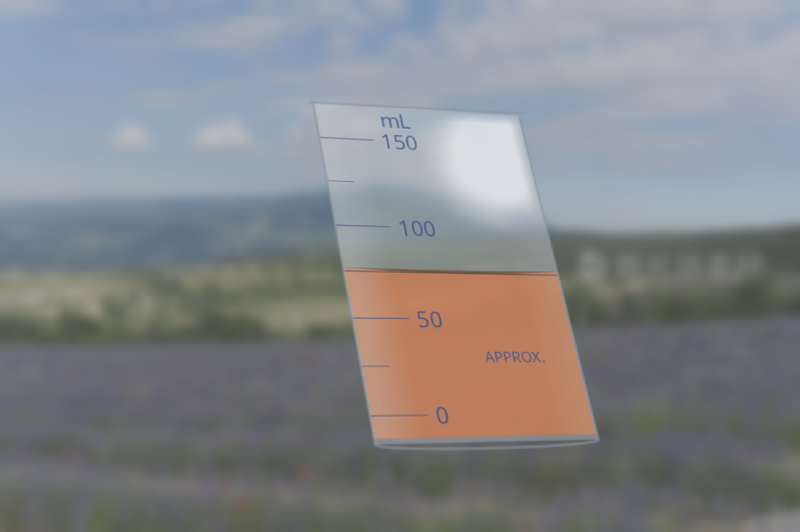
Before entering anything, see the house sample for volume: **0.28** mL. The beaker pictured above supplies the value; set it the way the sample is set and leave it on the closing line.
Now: **75** mL
